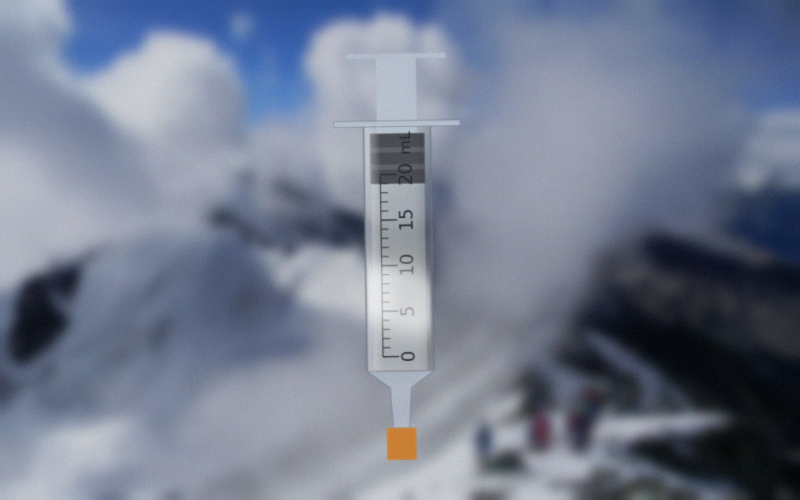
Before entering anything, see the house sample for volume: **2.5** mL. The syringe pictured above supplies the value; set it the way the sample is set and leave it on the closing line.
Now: **19** mL
